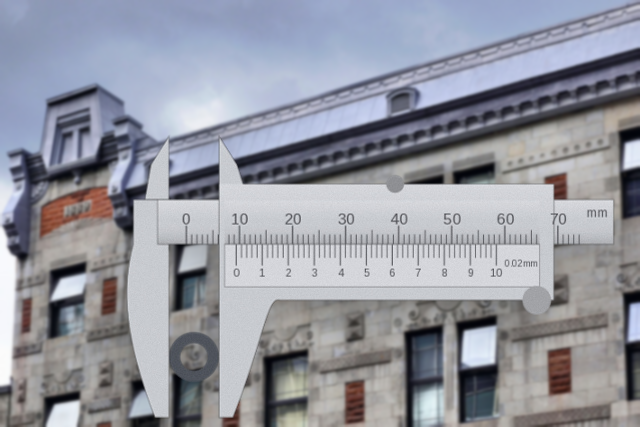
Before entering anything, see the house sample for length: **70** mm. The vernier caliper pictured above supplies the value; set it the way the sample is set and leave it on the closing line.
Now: **9.4** mm
